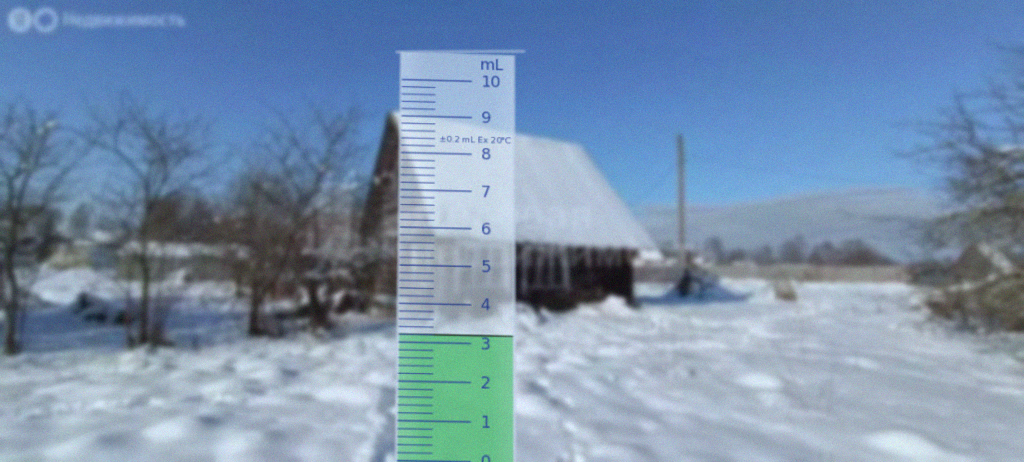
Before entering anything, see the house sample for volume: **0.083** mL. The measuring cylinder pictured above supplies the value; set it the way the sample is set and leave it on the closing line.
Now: **3.2** mL
